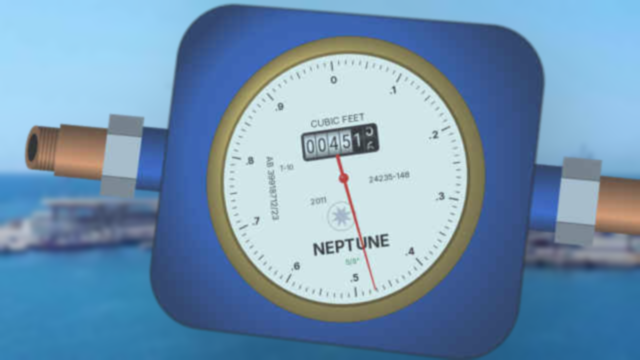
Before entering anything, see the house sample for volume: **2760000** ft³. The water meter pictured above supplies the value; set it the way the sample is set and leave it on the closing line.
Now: **4515.47** ft³
